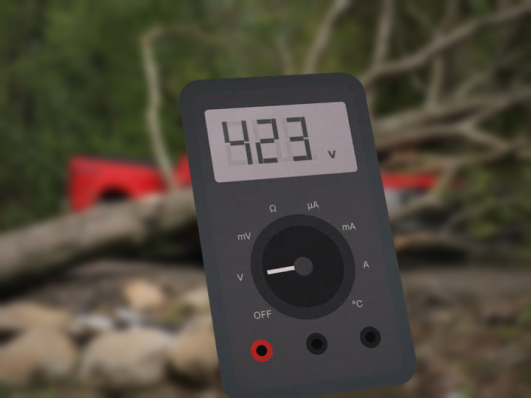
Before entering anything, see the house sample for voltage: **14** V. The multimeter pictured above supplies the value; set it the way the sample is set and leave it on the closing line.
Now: **423** V
